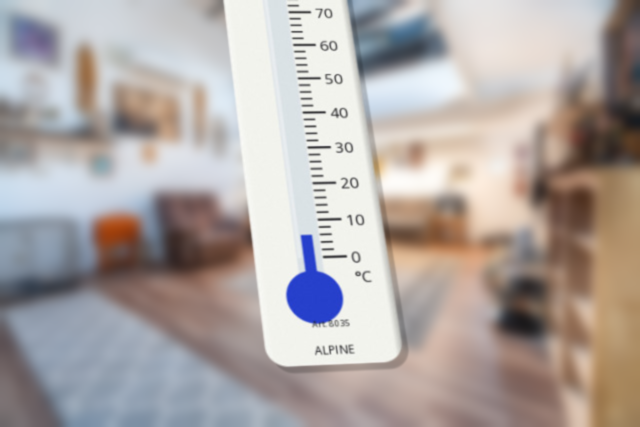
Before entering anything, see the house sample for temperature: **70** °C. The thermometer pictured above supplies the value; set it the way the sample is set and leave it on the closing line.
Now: **6** °C
